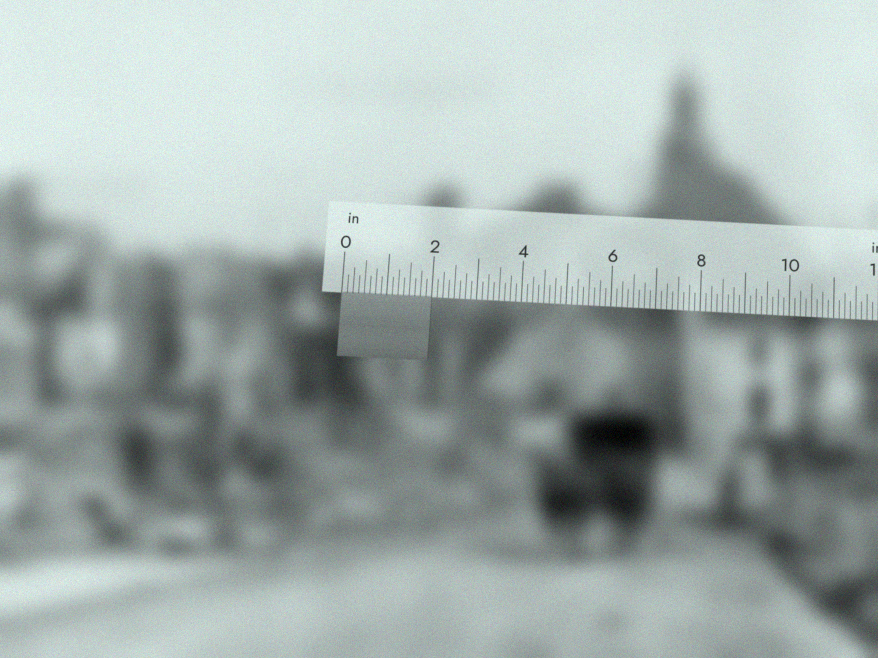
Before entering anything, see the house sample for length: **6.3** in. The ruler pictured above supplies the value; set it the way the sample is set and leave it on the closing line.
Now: **2** in
